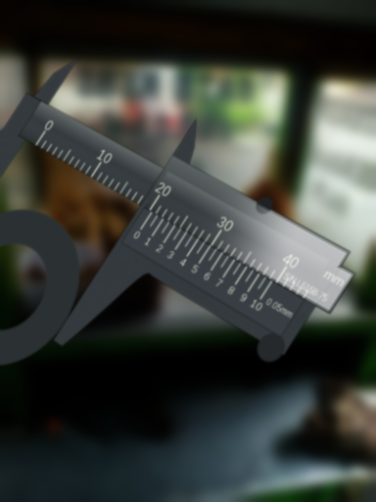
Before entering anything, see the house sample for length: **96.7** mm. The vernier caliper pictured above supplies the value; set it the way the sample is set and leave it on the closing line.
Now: **20.4** mm
